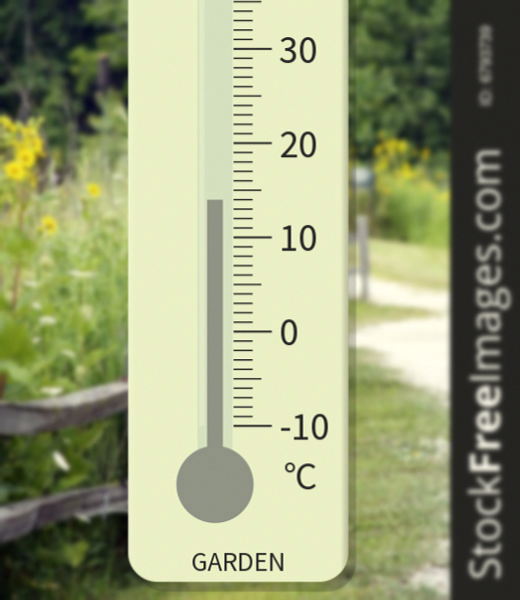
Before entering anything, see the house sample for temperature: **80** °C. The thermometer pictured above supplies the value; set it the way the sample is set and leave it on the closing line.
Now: **14** °C
